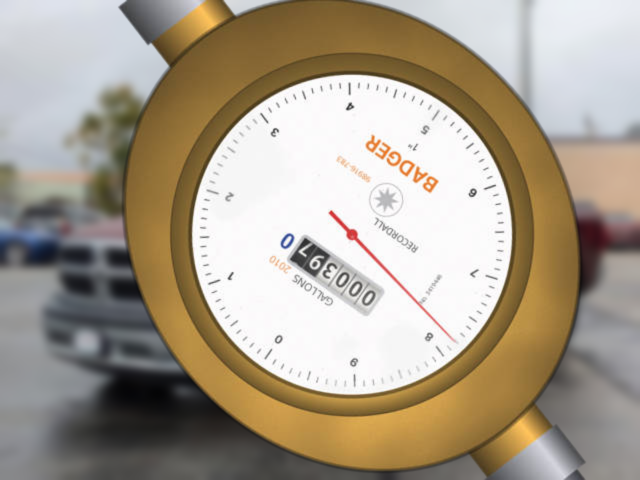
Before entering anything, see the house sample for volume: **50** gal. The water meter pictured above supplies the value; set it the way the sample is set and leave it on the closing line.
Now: **3967.8** gal
